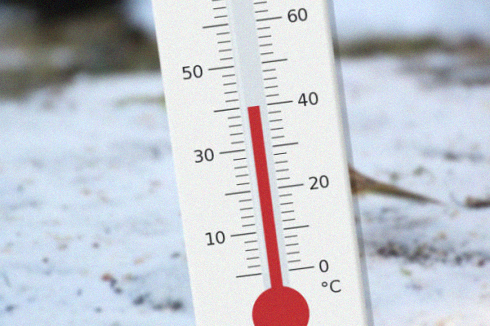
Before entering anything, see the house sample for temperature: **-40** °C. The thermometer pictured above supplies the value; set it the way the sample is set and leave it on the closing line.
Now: **40** °C
